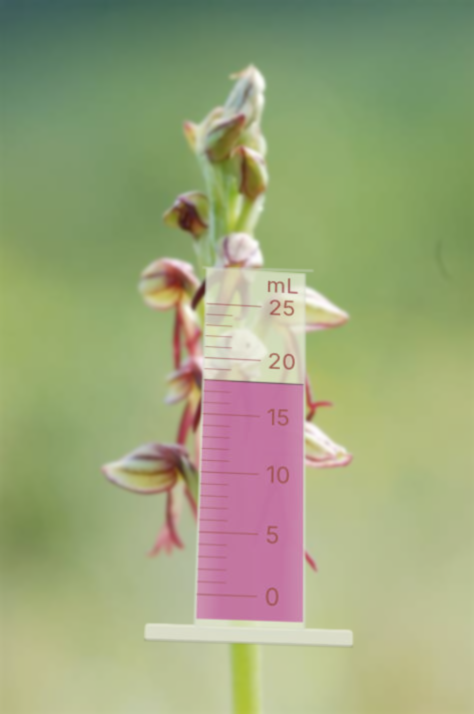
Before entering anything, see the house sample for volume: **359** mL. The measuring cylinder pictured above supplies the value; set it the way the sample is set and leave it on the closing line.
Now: **18** mL
